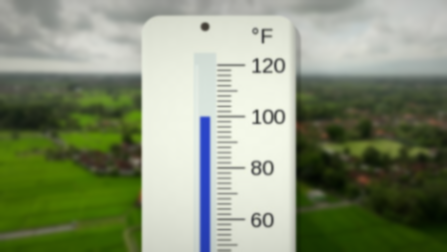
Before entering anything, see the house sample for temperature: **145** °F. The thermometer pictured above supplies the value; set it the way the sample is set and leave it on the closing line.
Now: **100** °F
